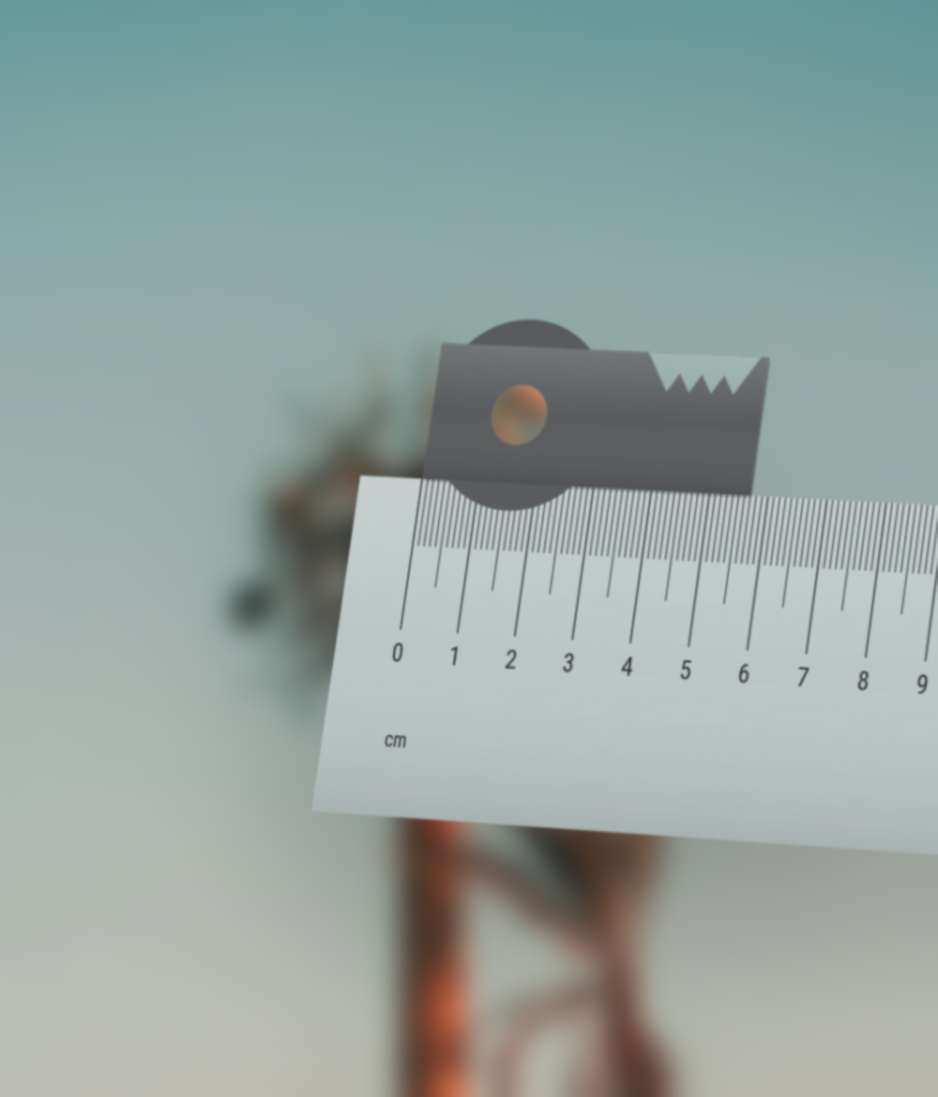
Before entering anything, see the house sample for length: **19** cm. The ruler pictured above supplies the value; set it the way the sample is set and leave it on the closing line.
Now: **5.7** cm
